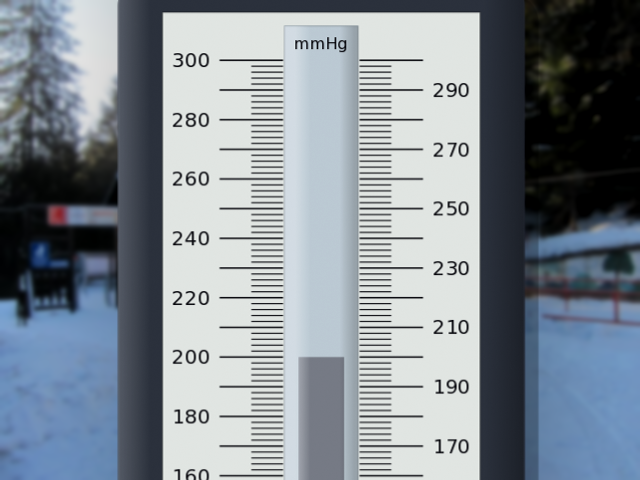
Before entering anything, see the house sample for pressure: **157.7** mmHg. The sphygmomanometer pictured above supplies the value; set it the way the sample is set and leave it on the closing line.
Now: **200** mmHg
